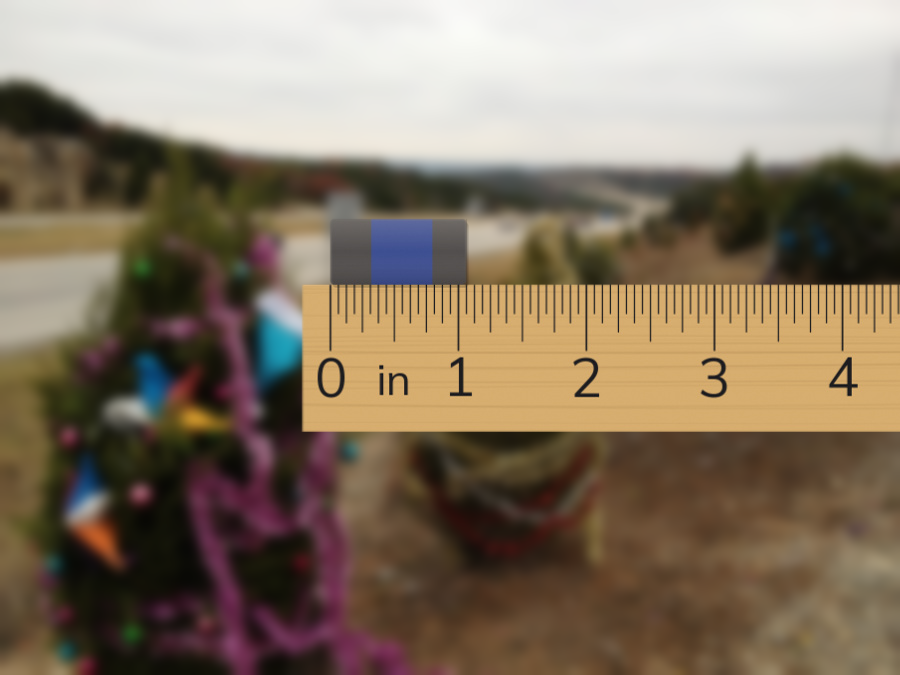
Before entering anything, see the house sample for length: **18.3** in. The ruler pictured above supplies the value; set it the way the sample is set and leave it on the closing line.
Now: **1.0625** in
